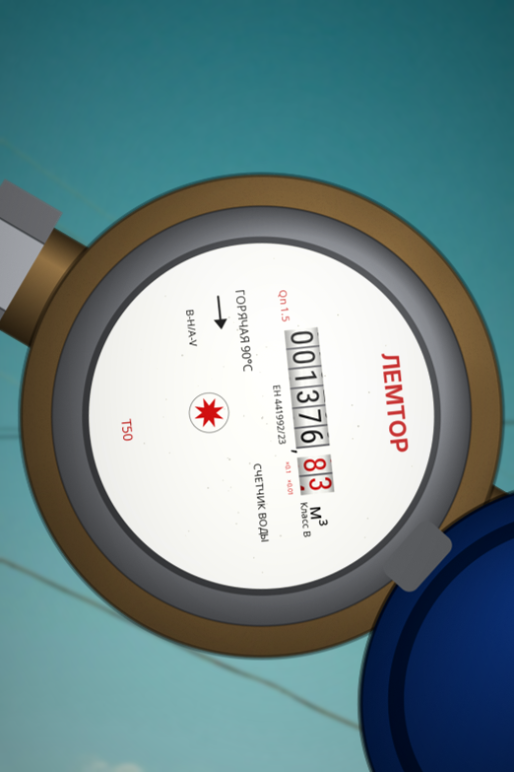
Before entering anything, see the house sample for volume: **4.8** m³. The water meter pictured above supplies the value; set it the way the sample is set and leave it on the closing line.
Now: **1376.83** m³
